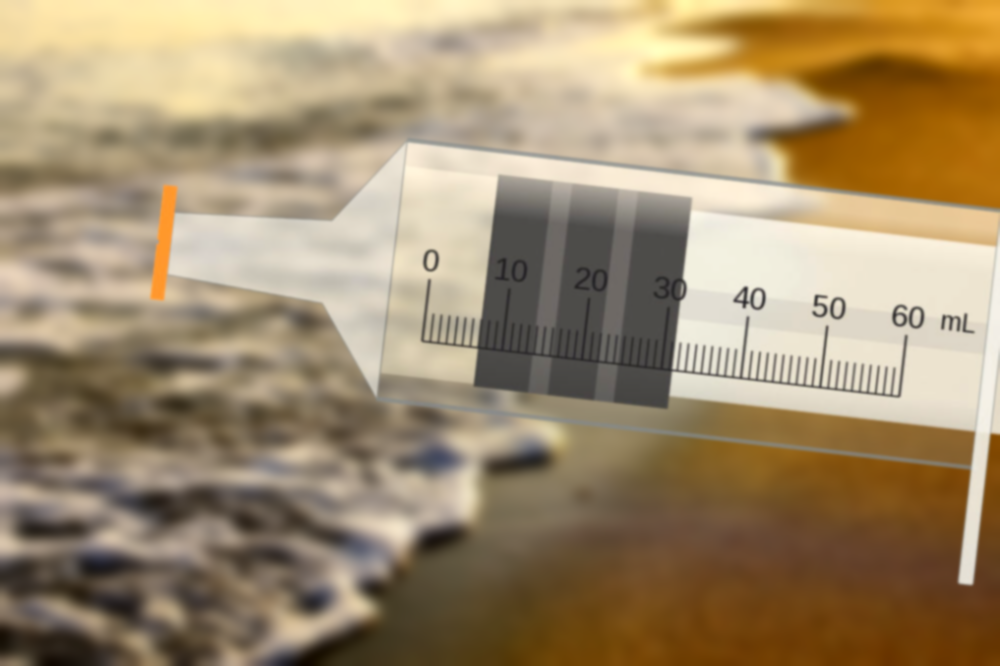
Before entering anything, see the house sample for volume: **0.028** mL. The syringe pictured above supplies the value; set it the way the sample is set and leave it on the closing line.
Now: **7** mL
